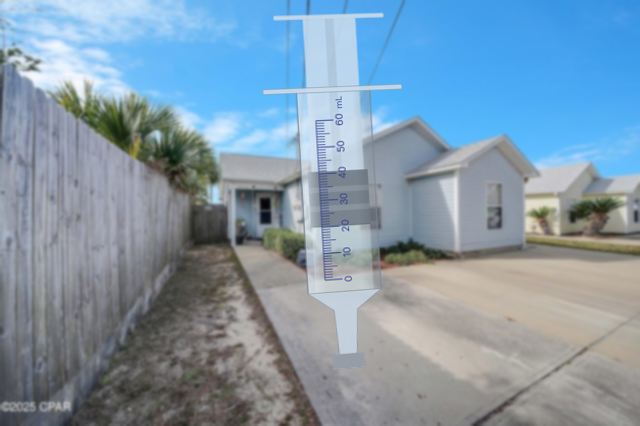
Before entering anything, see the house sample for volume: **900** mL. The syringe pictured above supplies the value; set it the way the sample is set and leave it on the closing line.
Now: **20** mL
